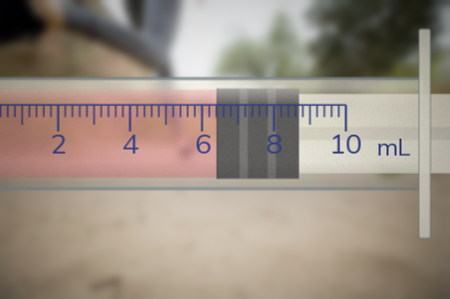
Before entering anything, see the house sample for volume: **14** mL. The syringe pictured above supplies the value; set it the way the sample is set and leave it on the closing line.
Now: **6.4** mL
